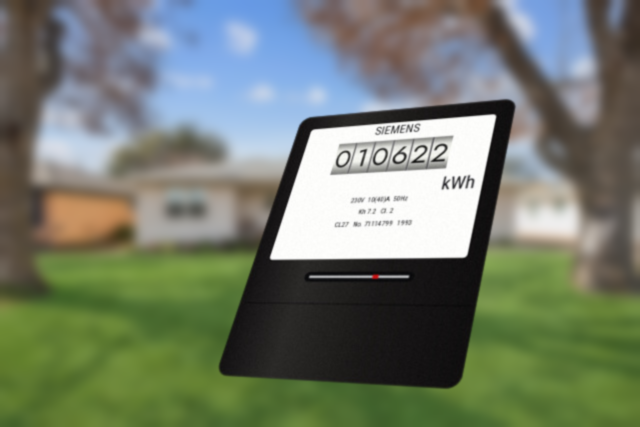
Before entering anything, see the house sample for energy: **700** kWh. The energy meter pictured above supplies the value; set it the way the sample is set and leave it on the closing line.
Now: **10622** kWh
